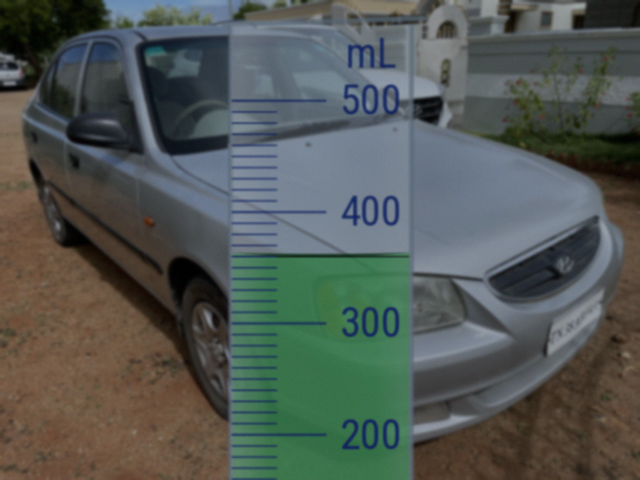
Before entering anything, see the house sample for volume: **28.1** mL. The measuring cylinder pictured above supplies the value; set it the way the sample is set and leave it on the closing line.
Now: **360** mL
